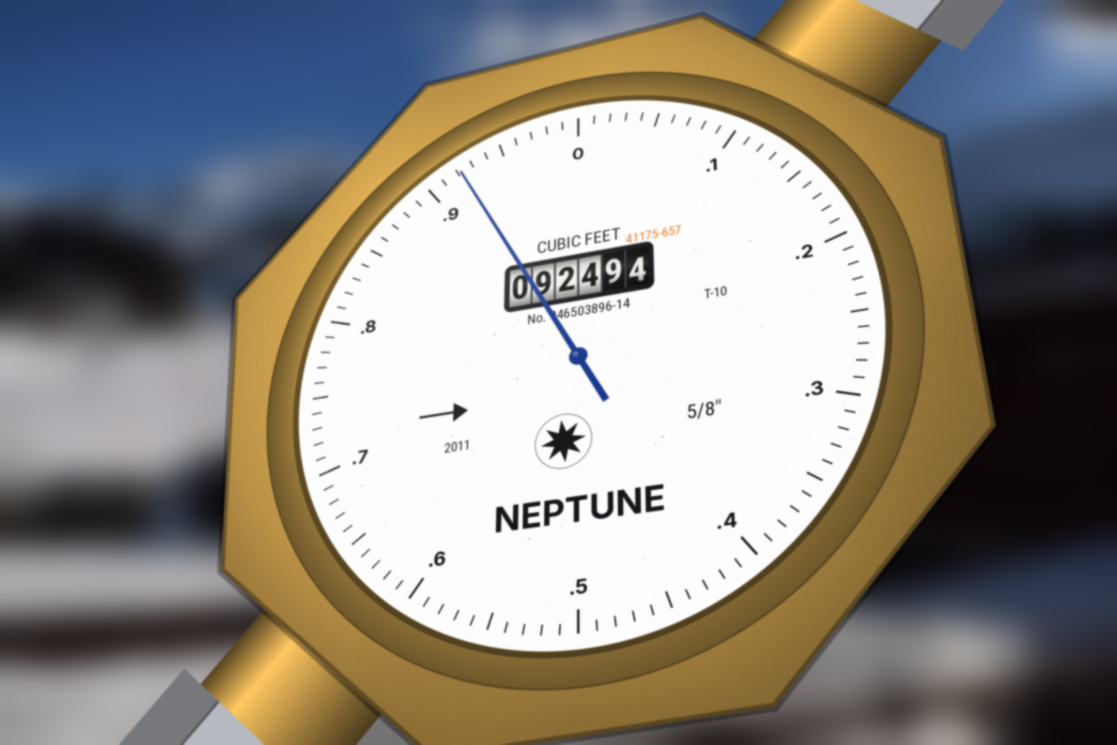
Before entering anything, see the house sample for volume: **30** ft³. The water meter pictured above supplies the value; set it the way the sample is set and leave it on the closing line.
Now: **92493.92** ft³
